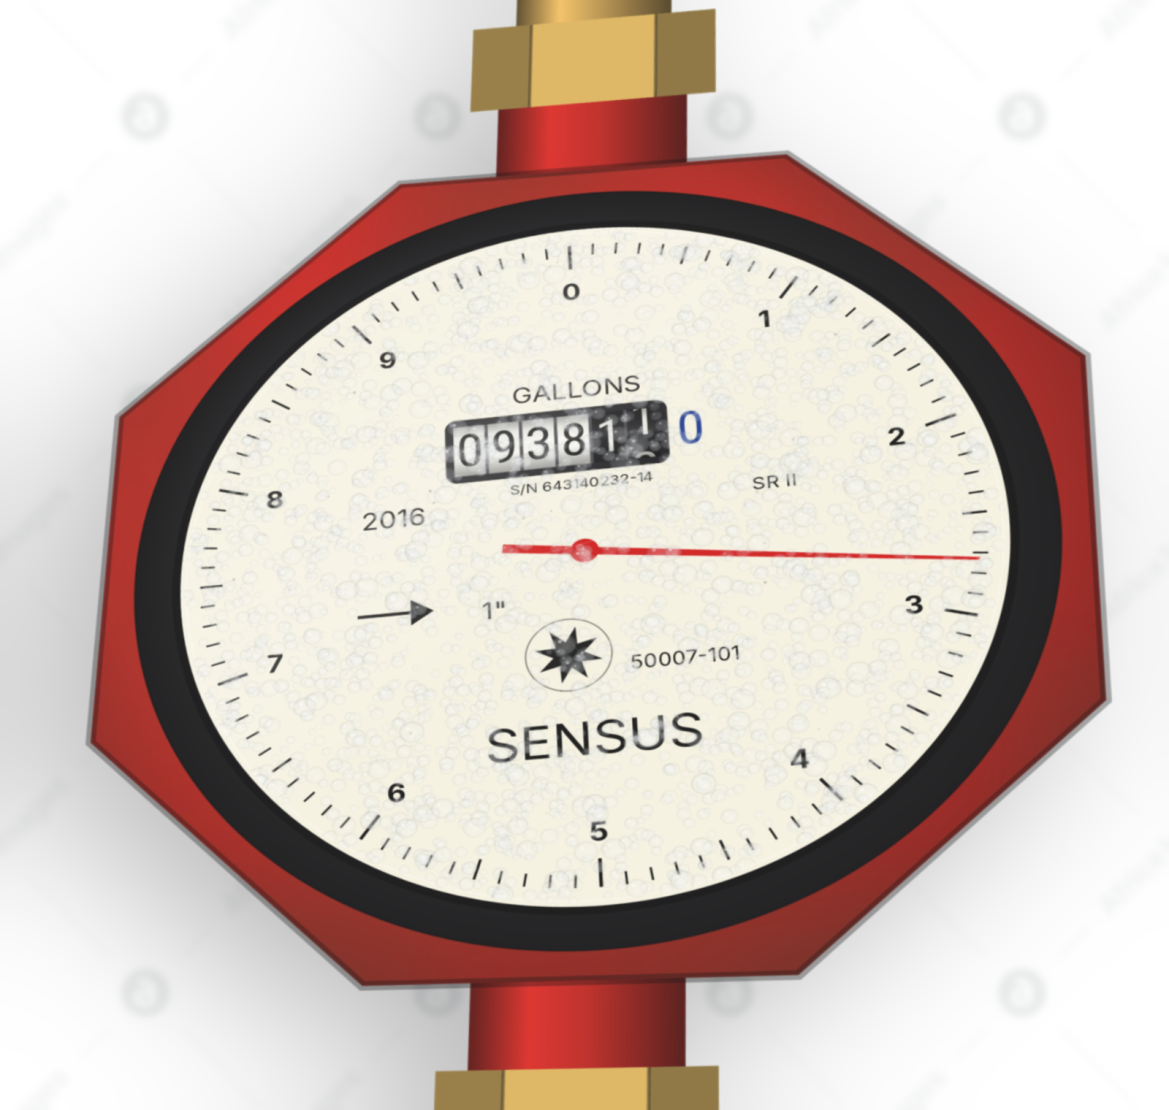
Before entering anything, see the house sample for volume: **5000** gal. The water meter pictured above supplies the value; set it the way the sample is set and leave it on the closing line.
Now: **938112.7** gal
